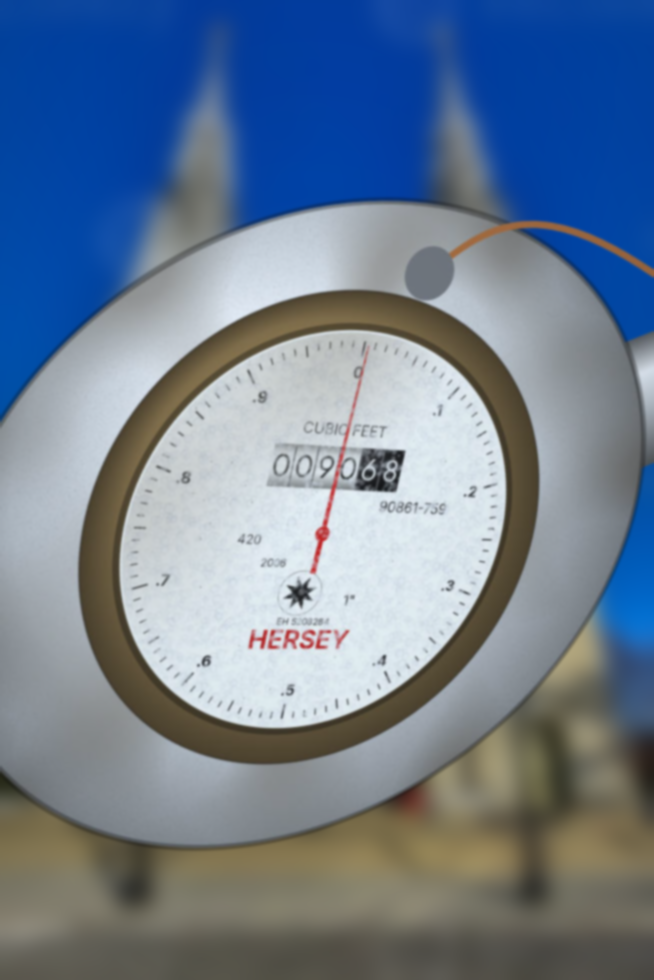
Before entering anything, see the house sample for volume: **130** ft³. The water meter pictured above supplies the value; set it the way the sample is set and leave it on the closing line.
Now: **9068.00** ft³
